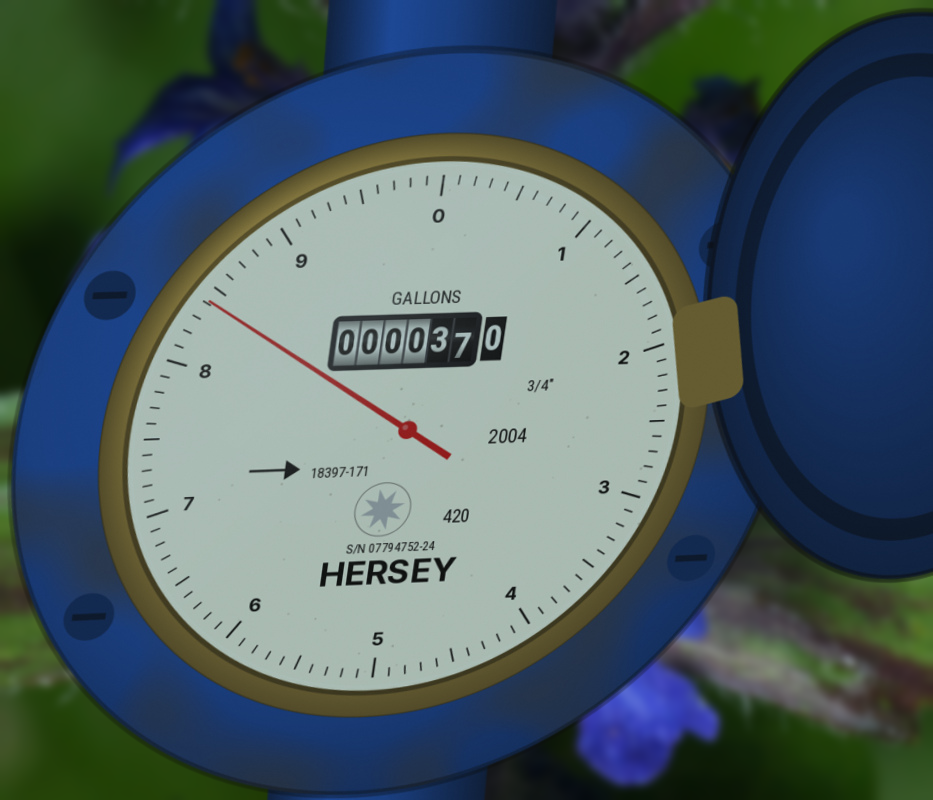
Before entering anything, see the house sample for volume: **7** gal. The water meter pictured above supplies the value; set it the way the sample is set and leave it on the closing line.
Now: **368.4** gal
